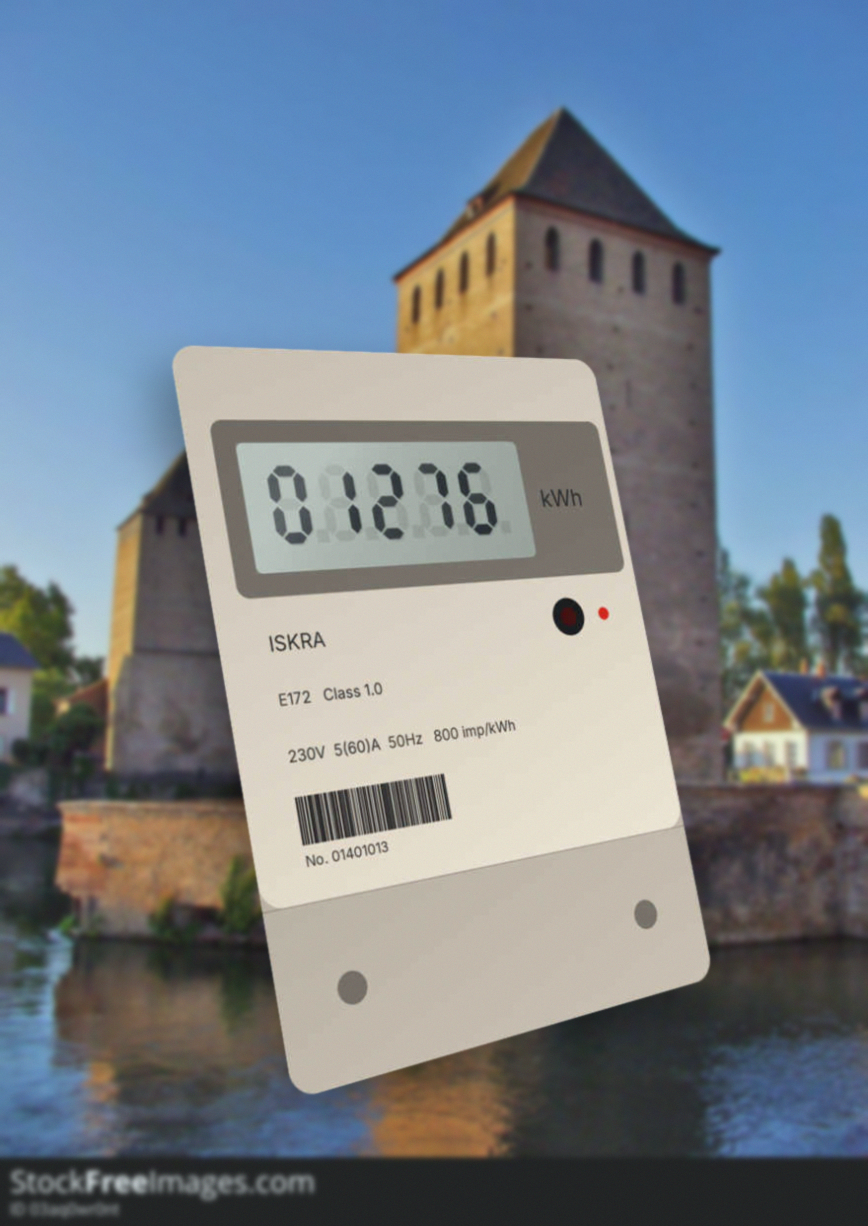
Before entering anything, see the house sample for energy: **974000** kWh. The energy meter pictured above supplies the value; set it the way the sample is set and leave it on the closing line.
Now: **1276** kWh
